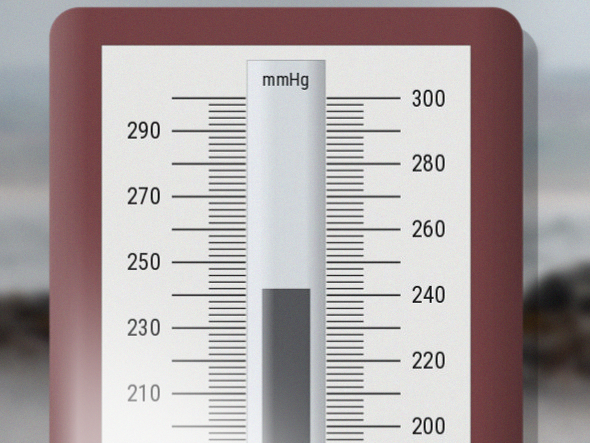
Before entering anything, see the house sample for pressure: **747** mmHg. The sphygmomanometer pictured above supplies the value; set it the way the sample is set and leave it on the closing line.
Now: **242** mmHg
